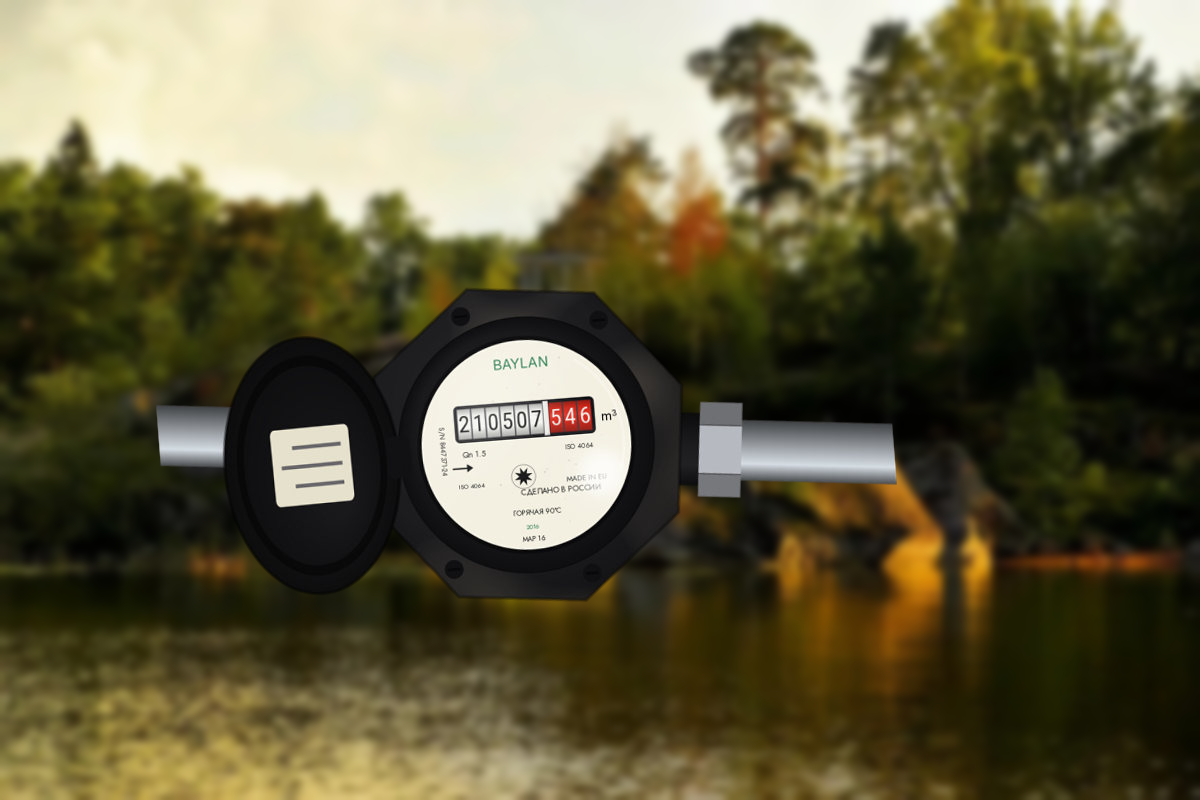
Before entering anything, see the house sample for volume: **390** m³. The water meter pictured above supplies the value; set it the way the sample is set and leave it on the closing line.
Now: **210507.546** m³
